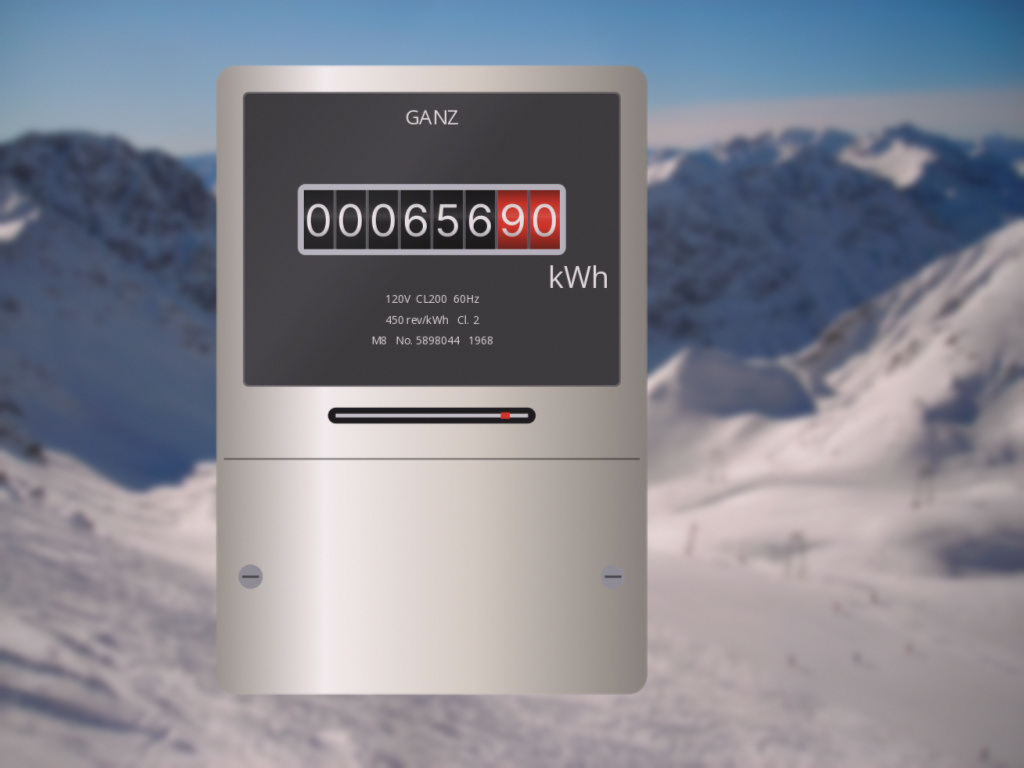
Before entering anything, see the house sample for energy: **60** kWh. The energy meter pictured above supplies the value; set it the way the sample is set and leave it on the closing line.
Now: **656.90** kWh
